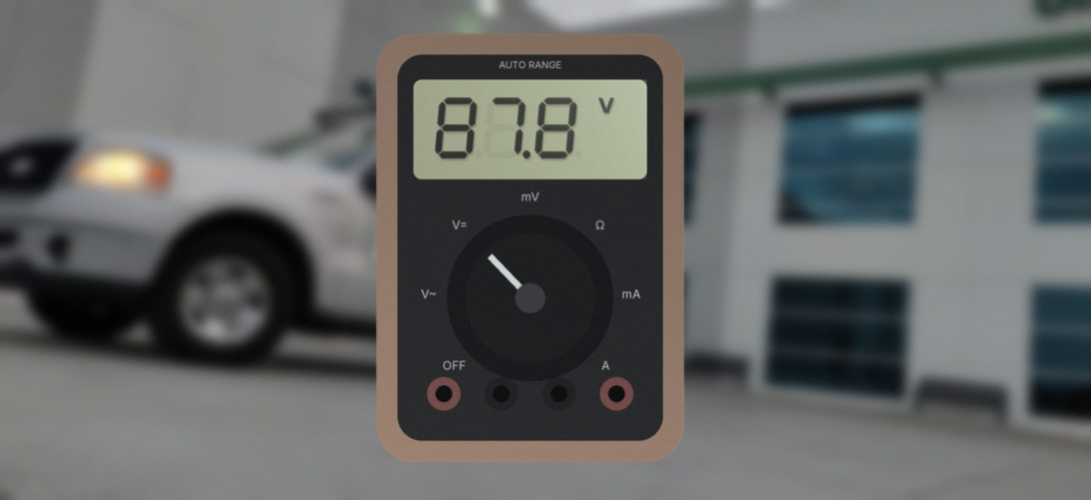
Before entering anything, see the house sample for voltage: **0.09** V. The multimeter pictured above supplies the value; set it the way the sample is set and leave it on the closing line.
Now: **87.8** V
